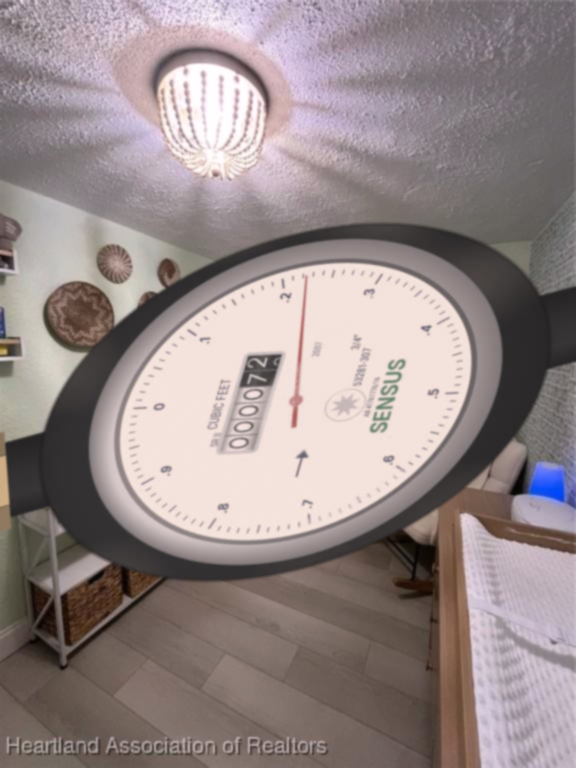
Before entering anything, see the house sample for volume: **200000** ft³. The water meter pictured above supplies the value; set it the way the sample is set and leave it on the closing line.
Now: **72.22** ft³
